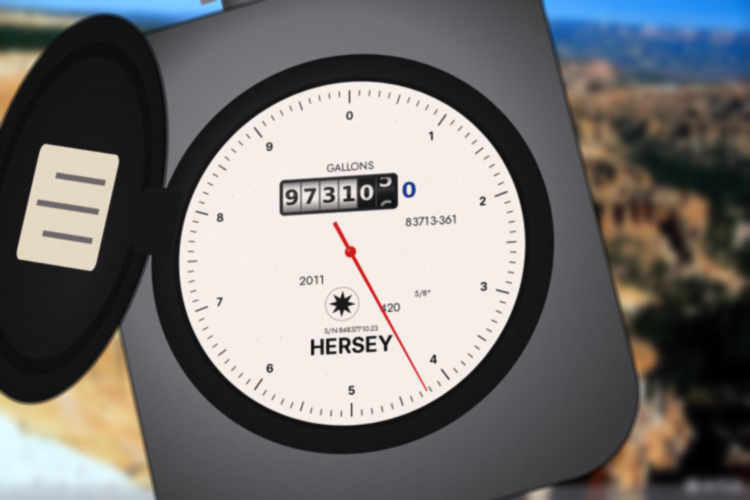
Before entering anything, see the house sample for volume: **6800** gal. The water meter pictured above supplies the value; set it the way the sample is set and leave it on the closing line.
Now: **9731054.2** gal
